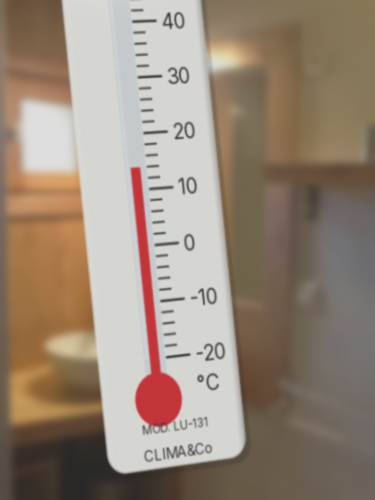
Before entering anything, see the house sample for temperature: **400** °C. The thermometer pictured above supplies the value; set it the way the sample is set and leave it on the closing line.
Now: **14** °C
